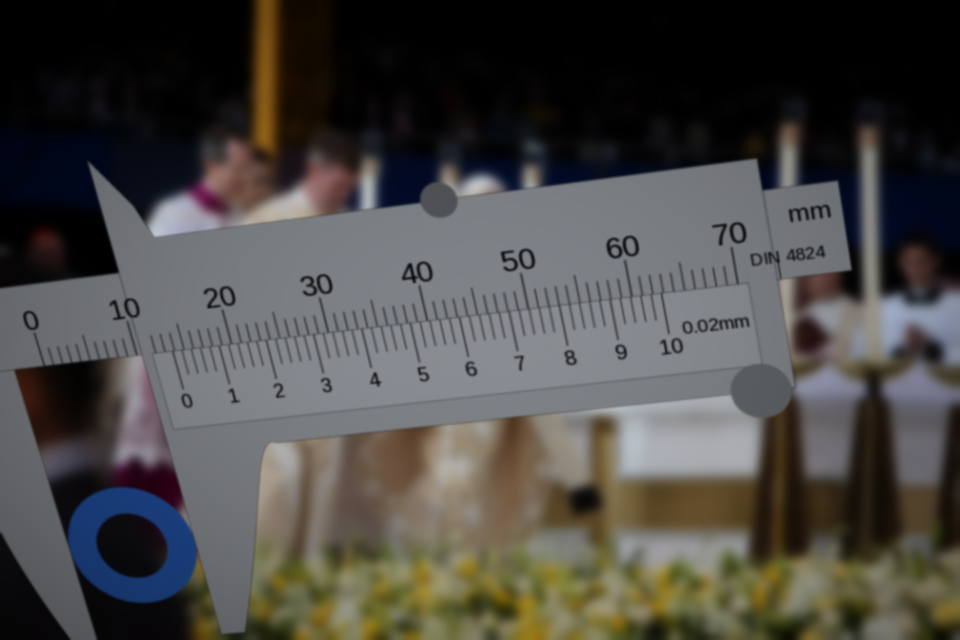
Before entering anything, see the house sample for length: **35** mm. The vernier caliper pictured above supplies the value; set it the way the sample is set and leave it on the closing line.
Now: **13.8** mm
